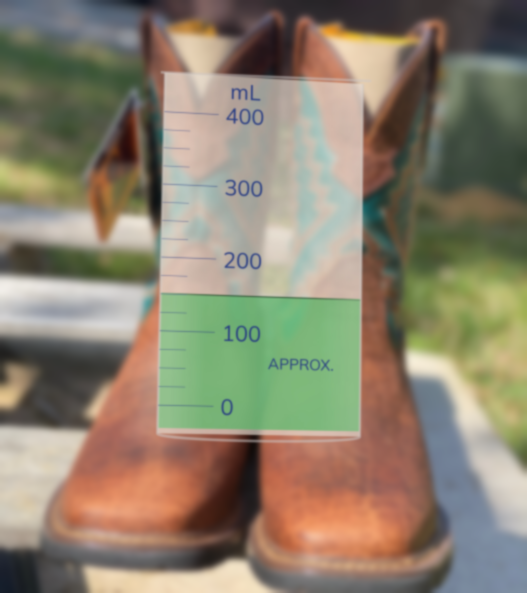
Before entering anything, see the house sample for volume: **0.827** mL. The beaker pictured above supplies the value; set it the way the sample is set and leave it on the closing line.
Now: **150** mL
